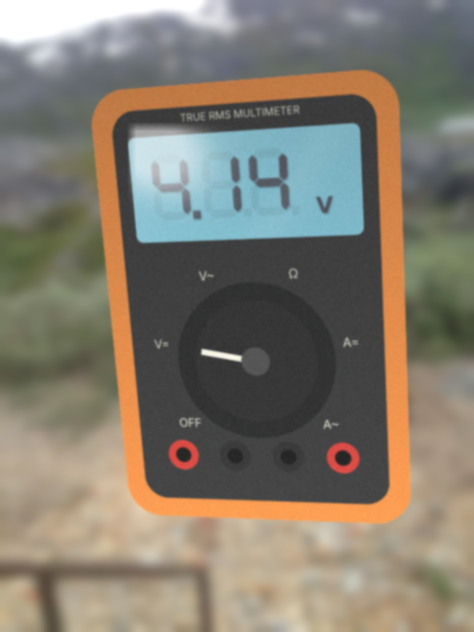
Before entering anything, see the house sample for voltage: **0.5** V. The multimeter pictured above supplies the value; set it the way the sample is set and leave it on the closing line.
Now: **4.14** V
